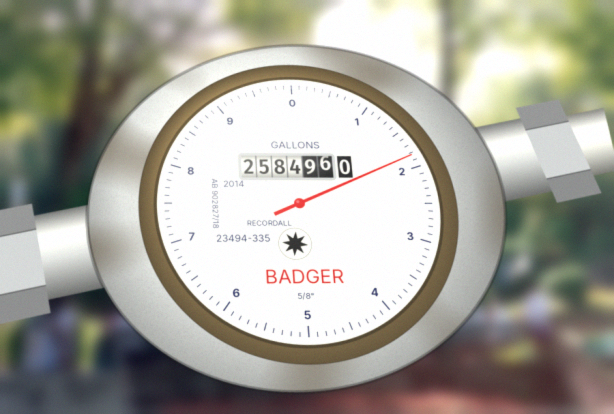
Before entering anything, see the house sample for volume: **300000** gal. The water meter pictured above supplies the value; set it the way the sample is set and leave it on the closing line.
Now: **2584961.8** gal
